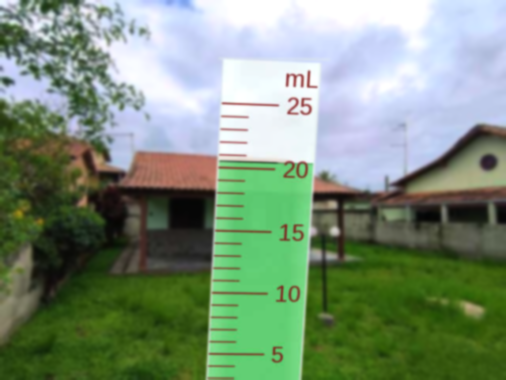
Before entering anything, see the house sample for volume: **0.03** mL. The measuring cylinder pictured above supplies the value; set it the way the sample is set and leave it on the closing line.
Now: **20.5** mL
